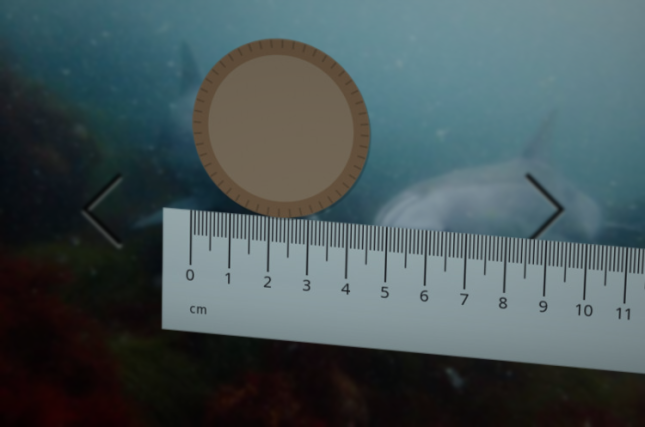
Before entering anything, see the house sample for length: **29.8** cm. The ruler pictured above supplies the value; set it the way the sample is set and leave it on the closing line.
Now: **4.5** cm
